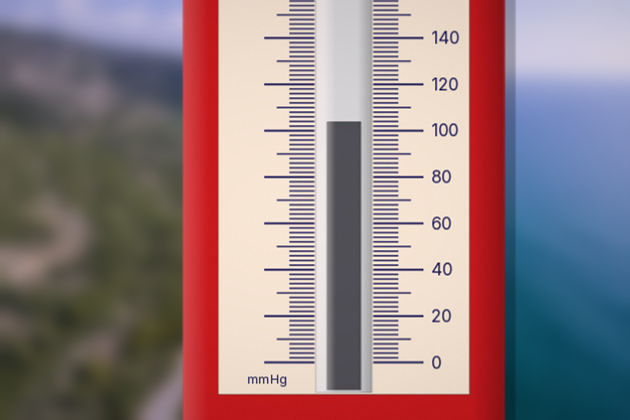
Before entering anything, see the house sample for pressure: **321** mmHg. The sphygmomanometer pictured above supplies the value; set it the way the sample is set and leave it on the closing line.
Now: **104** mmHg
